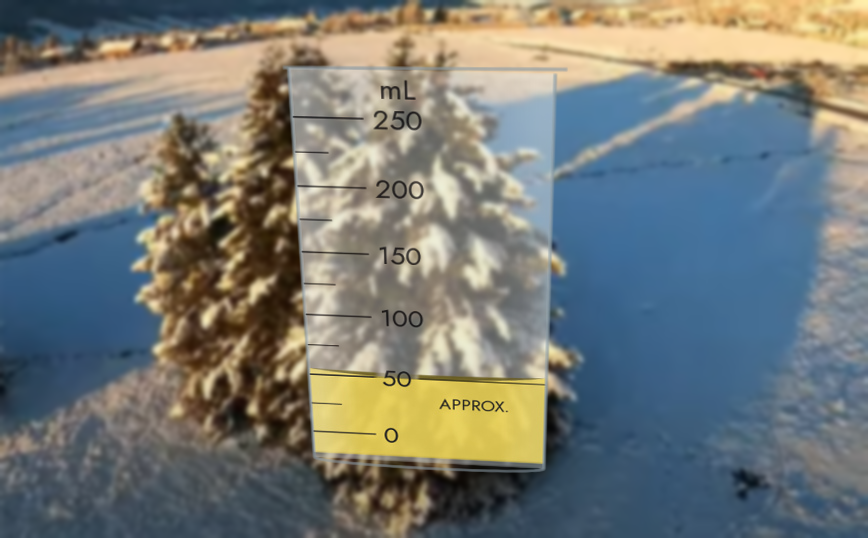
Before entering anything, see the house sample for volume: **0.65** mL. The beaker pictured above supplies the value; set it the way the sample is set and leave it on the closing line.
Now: **50** mL
